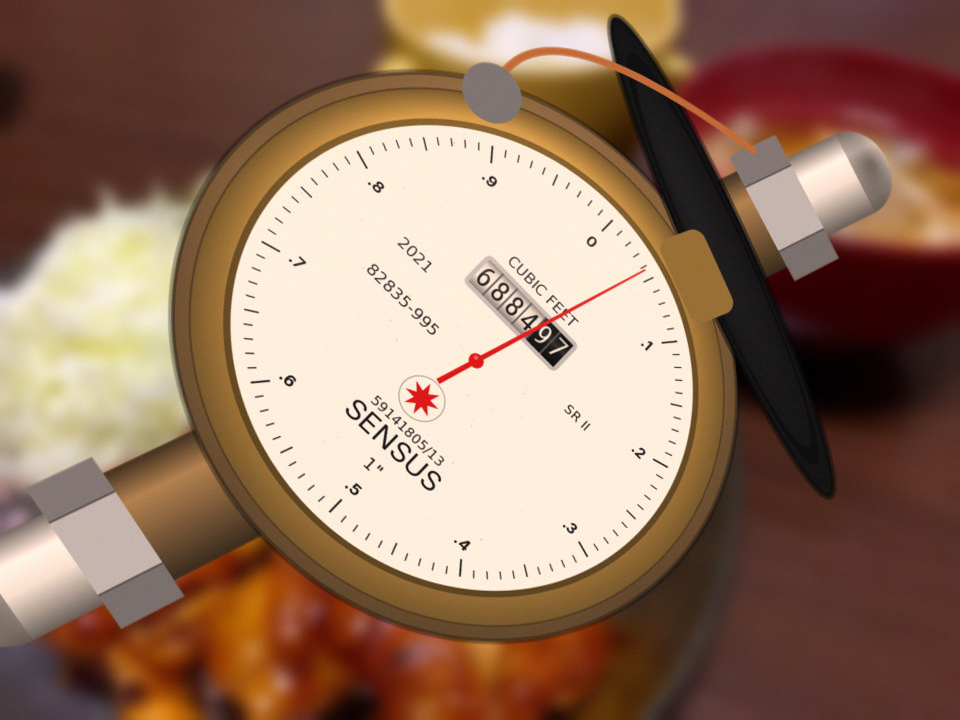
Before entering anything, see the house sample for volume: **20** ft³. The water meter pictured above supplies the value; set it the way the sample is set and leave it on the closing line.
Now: **688497.04** ft³
